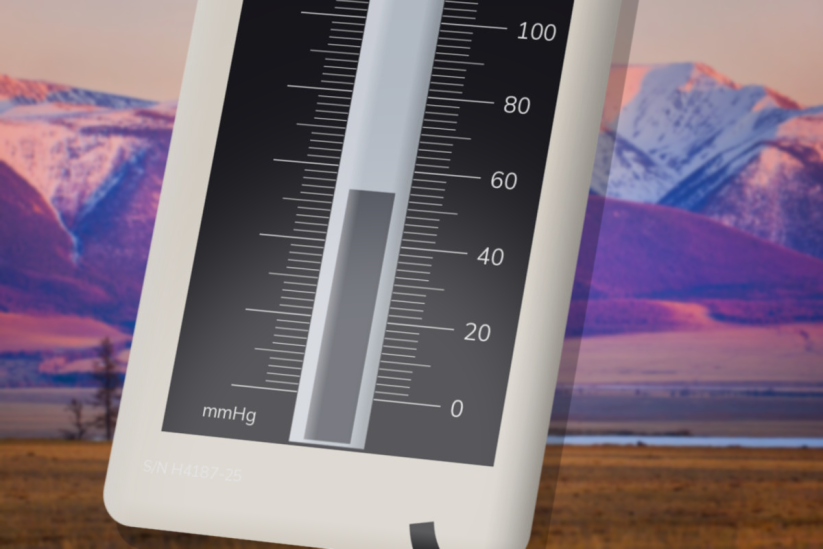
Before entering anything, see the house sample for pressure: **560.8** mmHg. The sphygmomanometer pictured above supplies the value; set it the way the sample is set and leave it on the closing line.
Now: **54** mmHg
